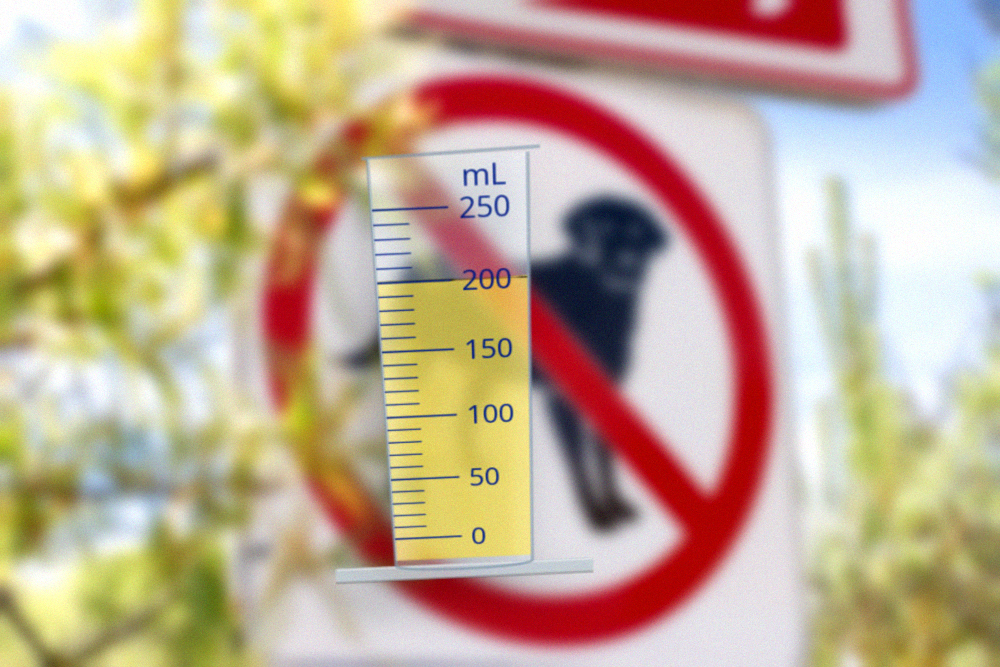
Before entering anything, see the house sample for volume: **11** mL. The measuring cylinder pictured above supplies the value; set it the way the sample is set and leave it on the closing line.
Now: **200** mL
